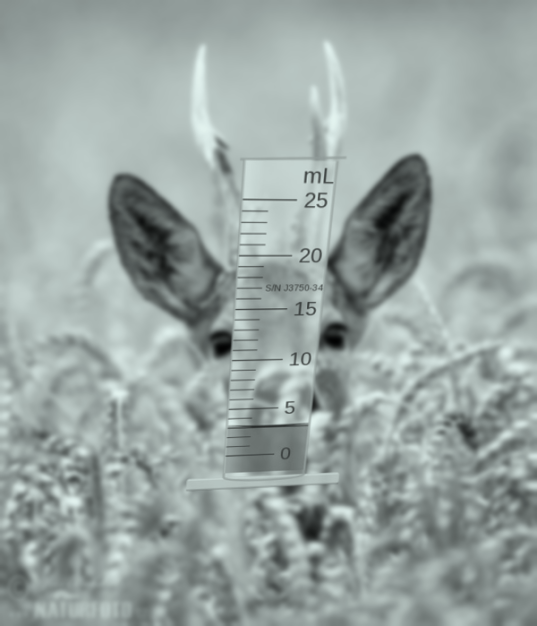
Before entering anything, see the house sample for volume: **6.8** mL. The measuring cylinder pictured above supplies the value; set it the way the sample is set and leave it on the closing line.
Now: **3** mL
